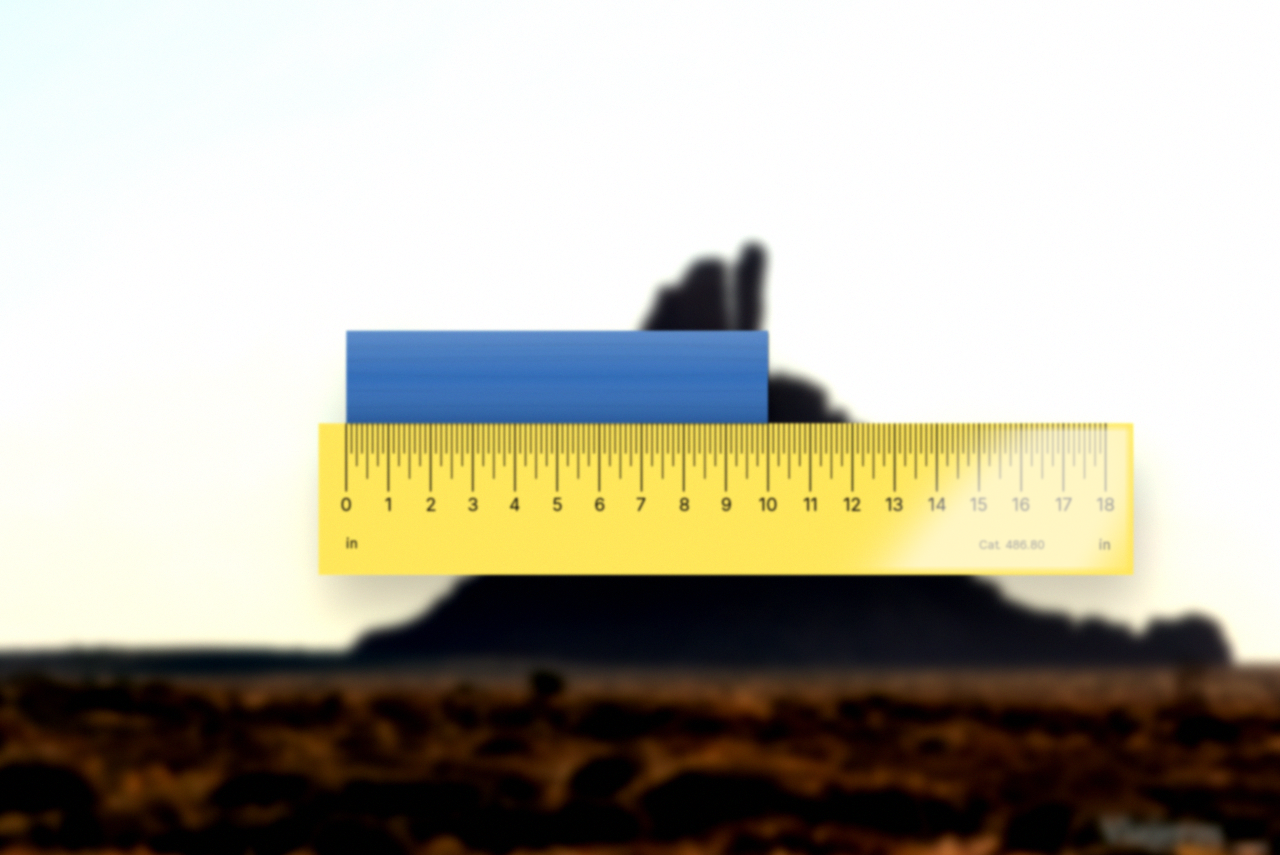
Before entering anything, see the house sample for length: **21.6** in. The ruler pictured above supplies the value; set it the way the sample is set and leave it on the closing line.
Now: **10** in
